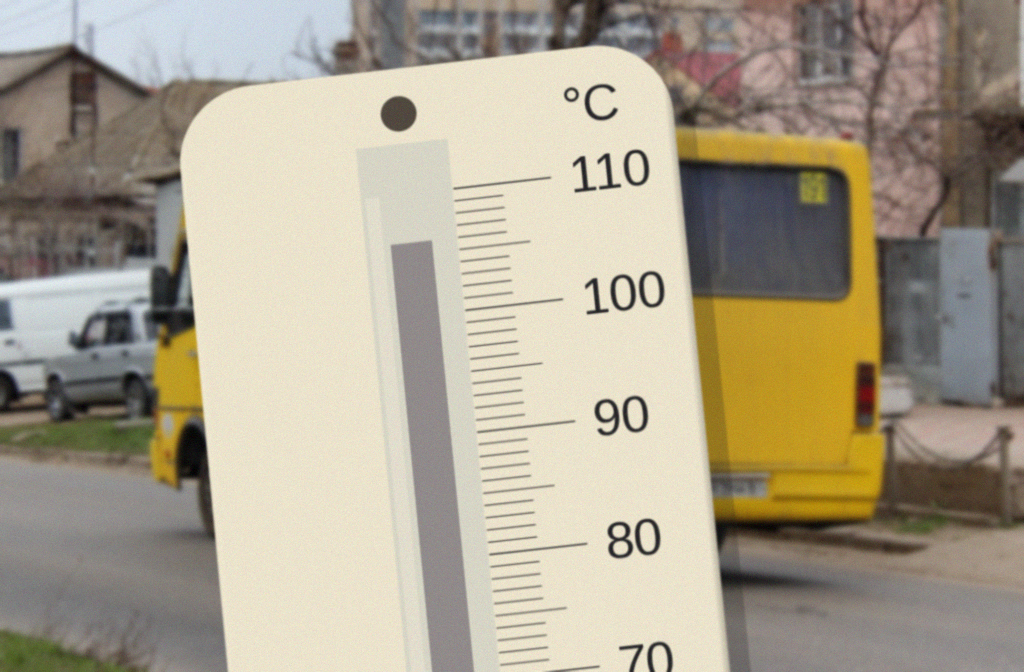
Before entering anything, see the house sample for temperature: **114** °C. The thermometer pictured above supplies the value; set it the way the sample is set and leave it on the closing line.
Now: **106** °C
